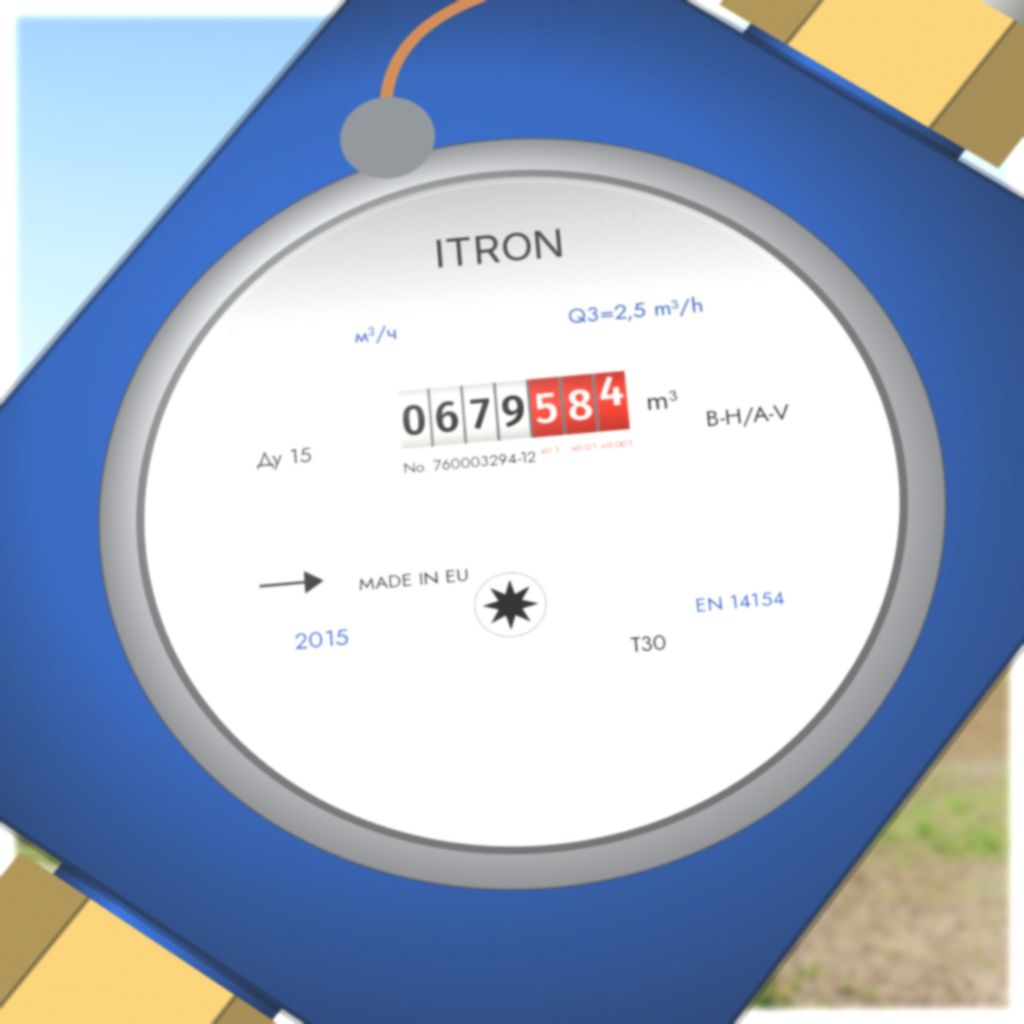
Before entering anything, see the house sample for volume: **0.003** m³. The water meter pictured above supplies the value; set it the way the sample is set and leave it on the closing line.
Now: **679.584** m³
